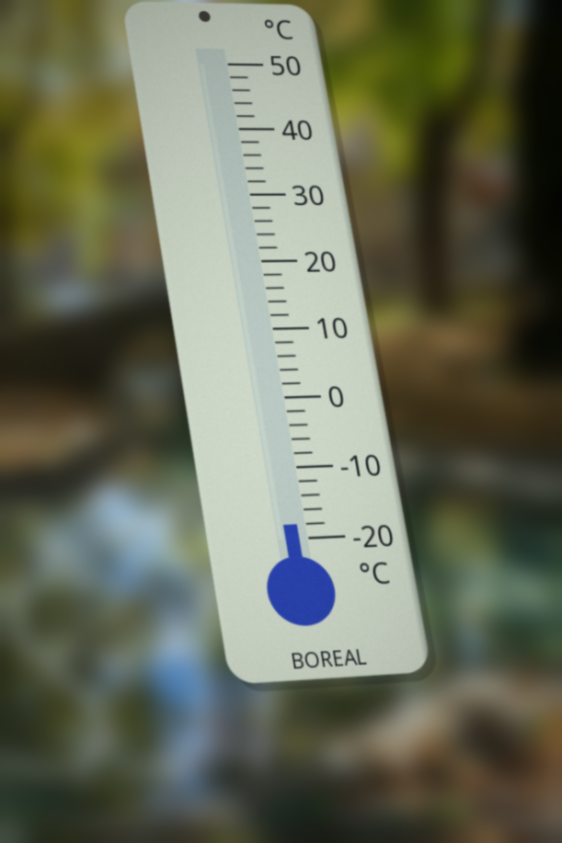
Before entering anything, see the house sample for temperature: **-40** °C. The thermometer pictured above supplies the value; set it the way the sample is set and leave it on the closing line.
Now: **-18** °C
